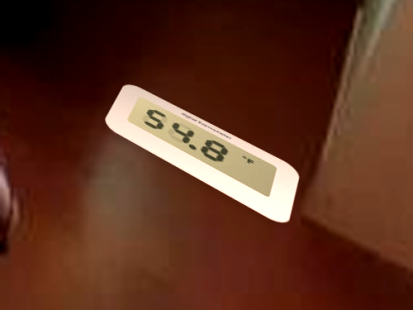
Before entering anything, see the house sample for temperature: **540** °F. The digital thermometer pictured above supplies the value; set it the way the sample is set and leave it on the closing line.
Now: **54.8** °F
